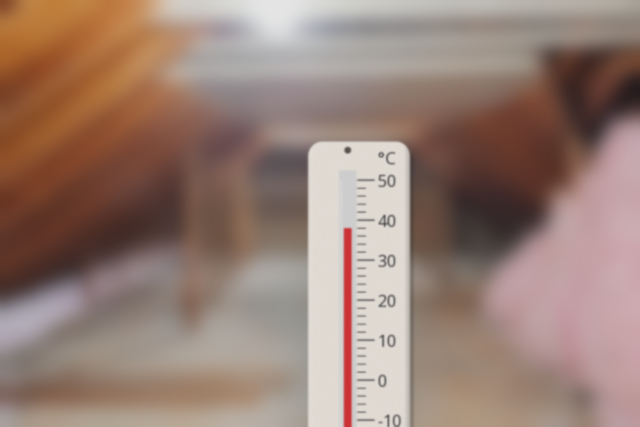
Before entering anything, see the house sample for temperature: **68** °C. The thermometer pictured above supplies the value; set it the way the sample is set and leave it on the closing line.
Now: **38** °C
